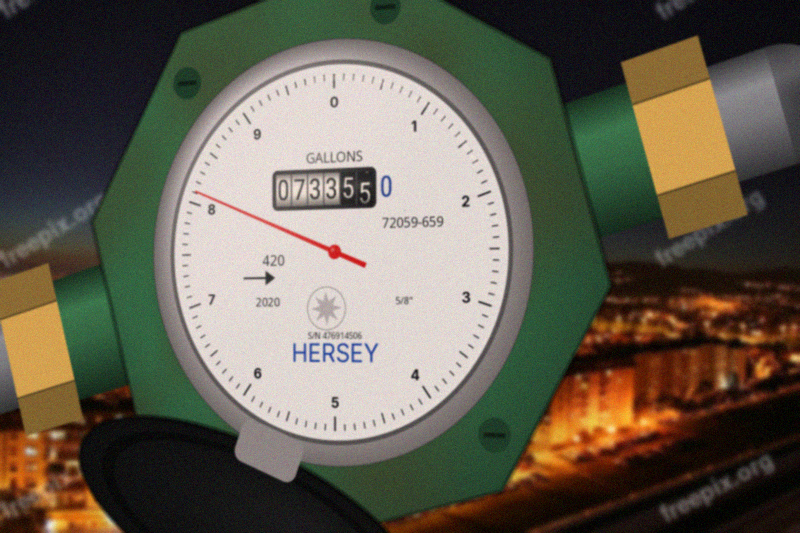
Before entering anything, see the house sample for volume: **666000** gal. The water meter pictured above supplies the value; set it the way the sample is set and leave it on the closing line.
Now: **733548.1** gal
